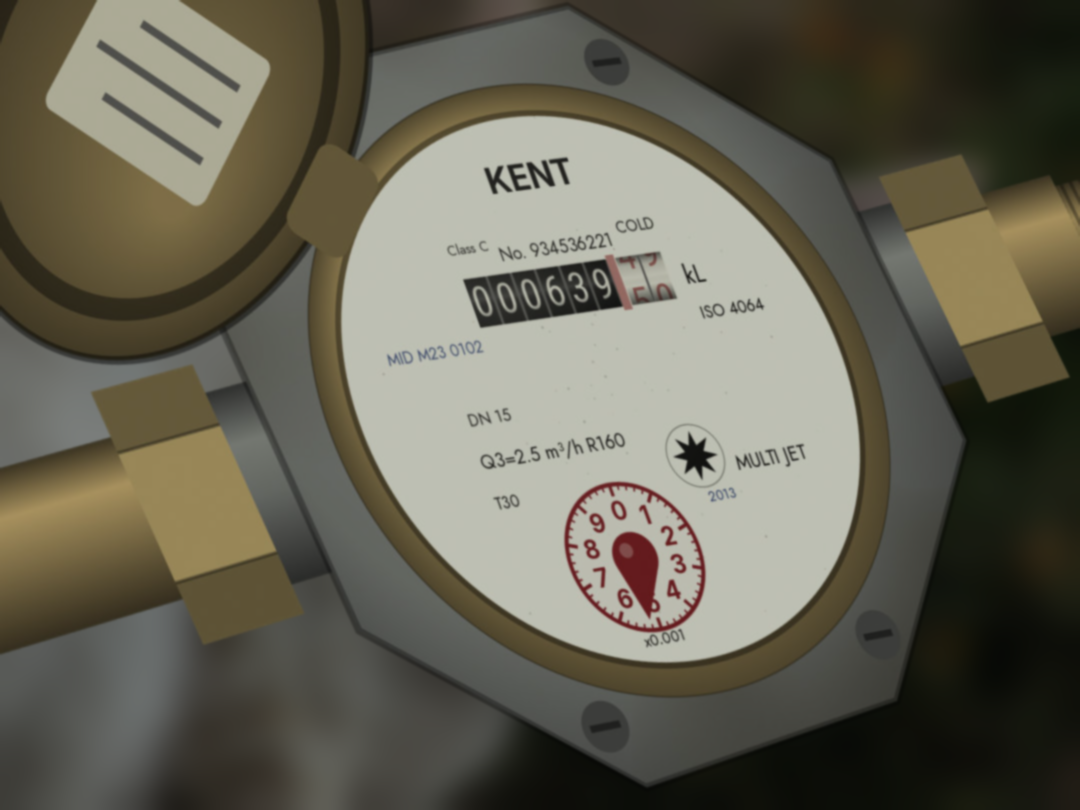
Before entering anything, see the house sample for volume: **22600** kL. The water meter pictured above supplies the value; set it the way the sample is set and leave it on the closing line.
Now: **639.495** kL
